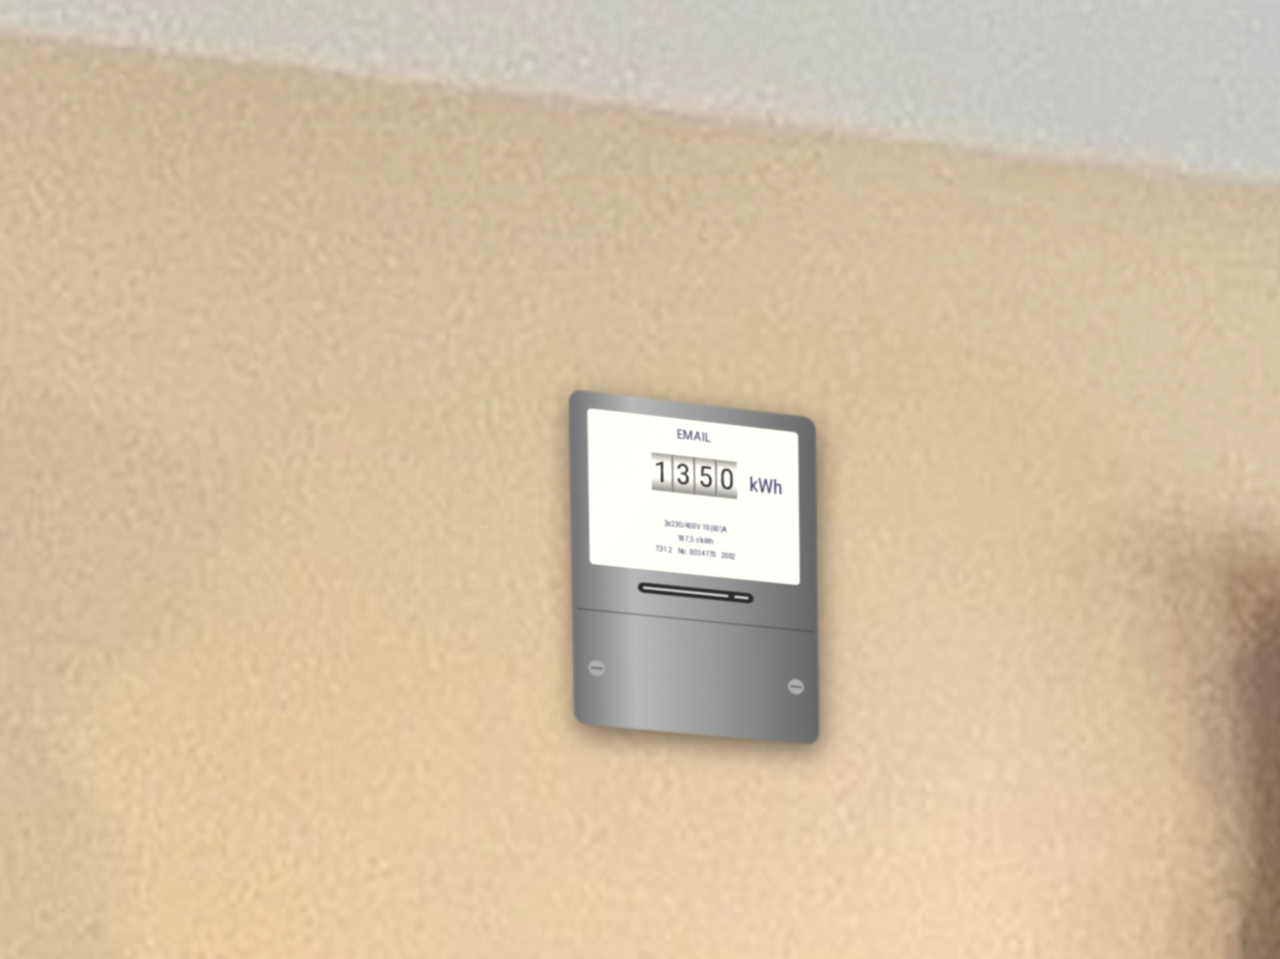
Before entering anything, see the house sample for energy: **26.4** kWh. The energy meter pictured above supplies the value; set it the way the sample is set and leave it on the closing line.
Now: **1350** kWh
